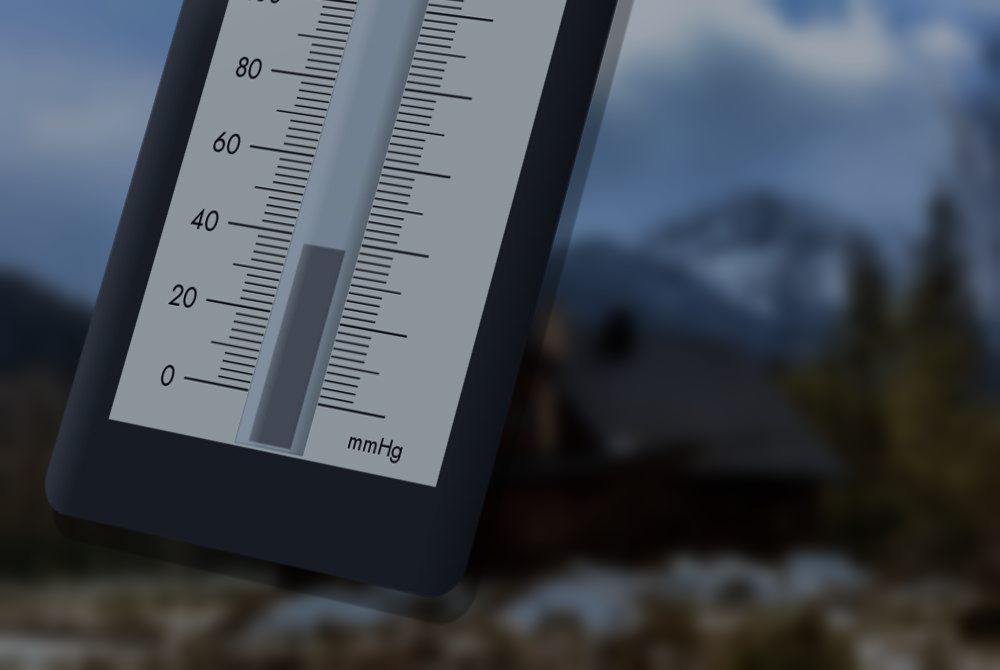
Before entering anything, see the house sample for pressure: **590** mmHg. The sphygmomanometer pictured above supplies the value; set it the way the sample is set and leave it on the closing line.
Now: **38** mmHg
